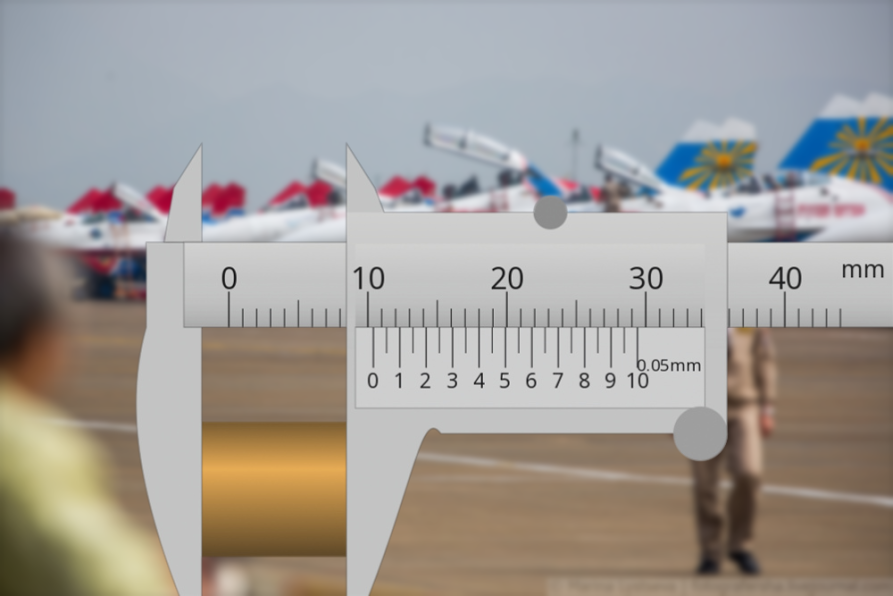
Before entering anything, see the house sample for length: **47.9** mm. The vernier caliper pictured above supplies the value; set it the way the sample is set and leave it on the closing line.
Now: **10.4** mm
